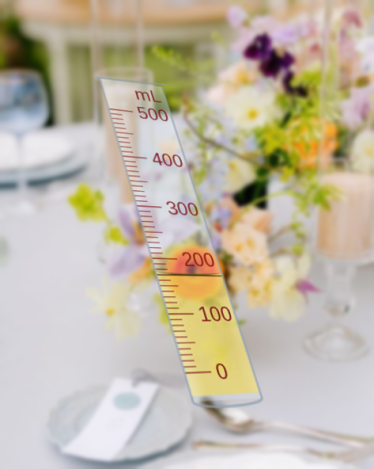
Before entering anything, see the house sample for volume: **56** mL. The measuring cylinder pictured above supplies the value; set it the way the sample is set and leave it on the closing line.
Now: **170** mL
